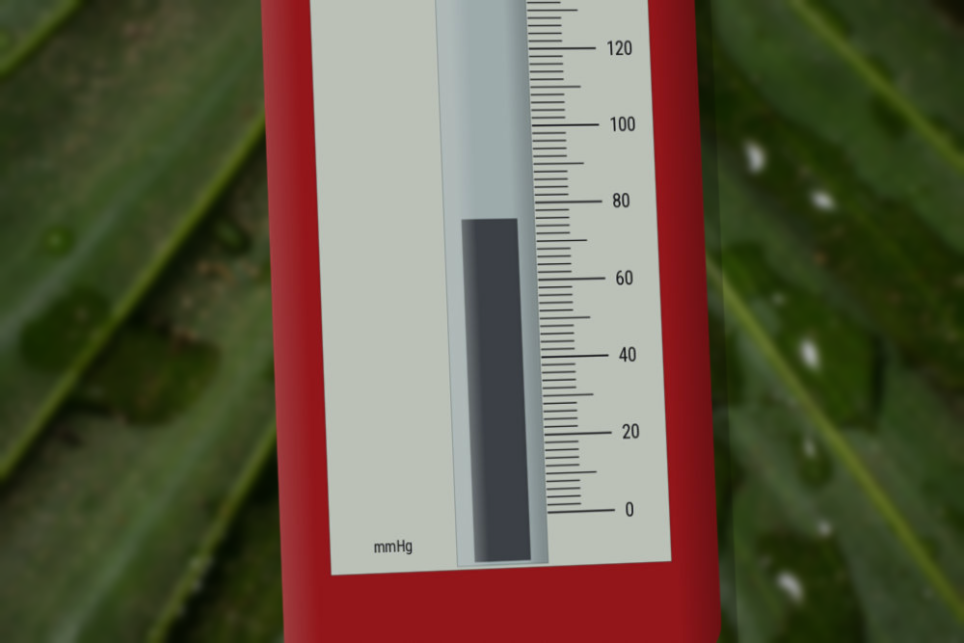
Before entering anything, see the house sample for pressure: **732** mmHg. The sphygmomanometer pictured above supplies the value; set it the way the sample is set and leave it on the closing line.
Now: **76** mmHg
